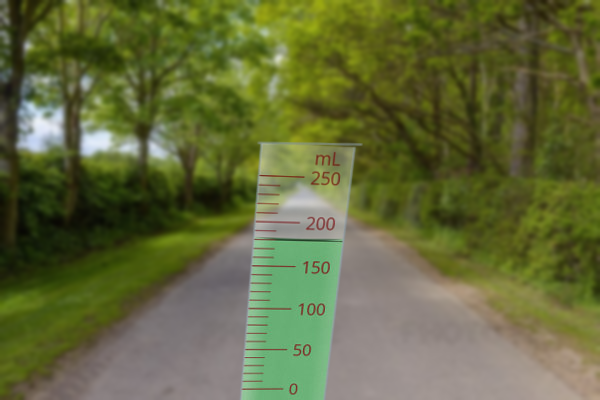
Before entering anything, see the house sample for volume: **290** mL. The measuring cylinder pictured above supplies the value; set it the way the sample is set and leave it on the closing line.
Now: **180** mL
